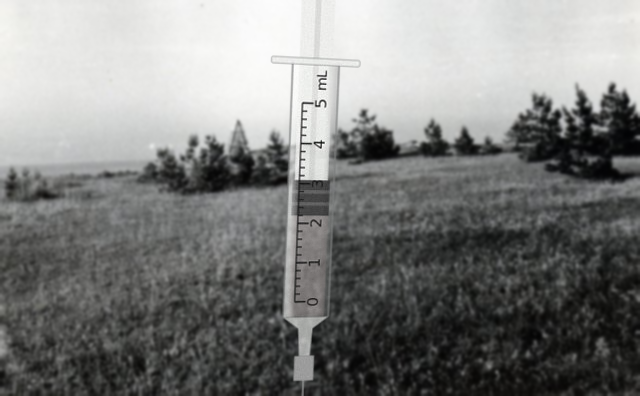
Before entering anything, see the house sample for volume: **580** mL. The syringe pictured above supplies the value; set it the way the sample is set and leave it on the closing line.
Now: **2.2** mL
